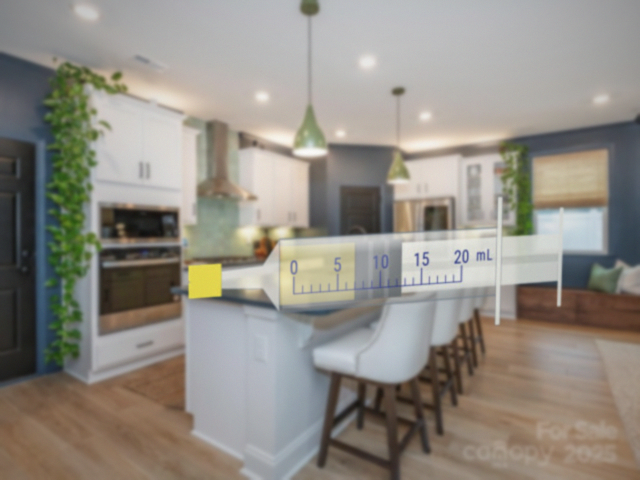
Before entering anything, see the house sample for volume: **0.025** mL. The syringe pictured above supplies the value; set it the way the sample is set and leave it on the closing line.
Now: **7** mL
